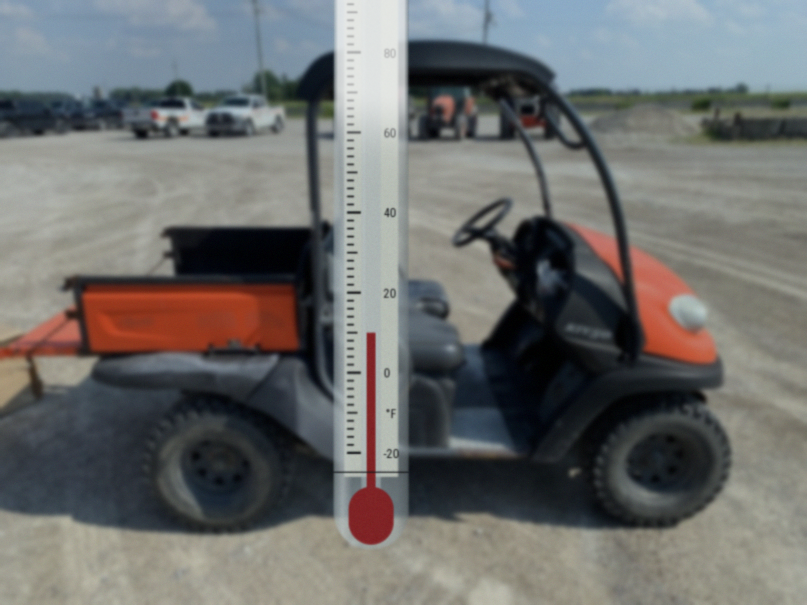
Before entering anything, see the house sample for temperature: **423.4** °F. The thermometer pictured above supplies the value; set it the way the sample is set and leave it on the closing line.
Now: **10** °F
